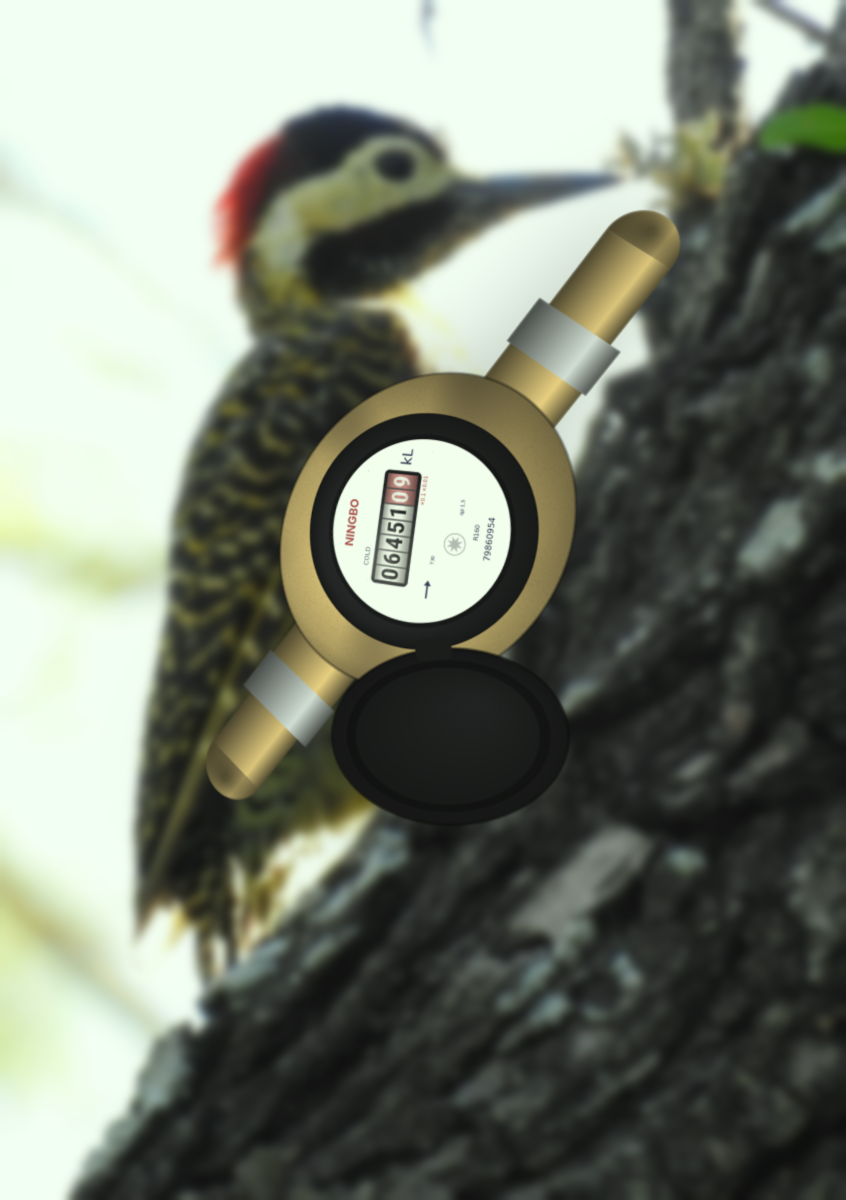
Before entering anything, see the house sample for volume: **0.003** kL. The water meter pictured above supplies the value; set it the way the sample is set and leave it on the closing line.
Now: **6451.09** kL
